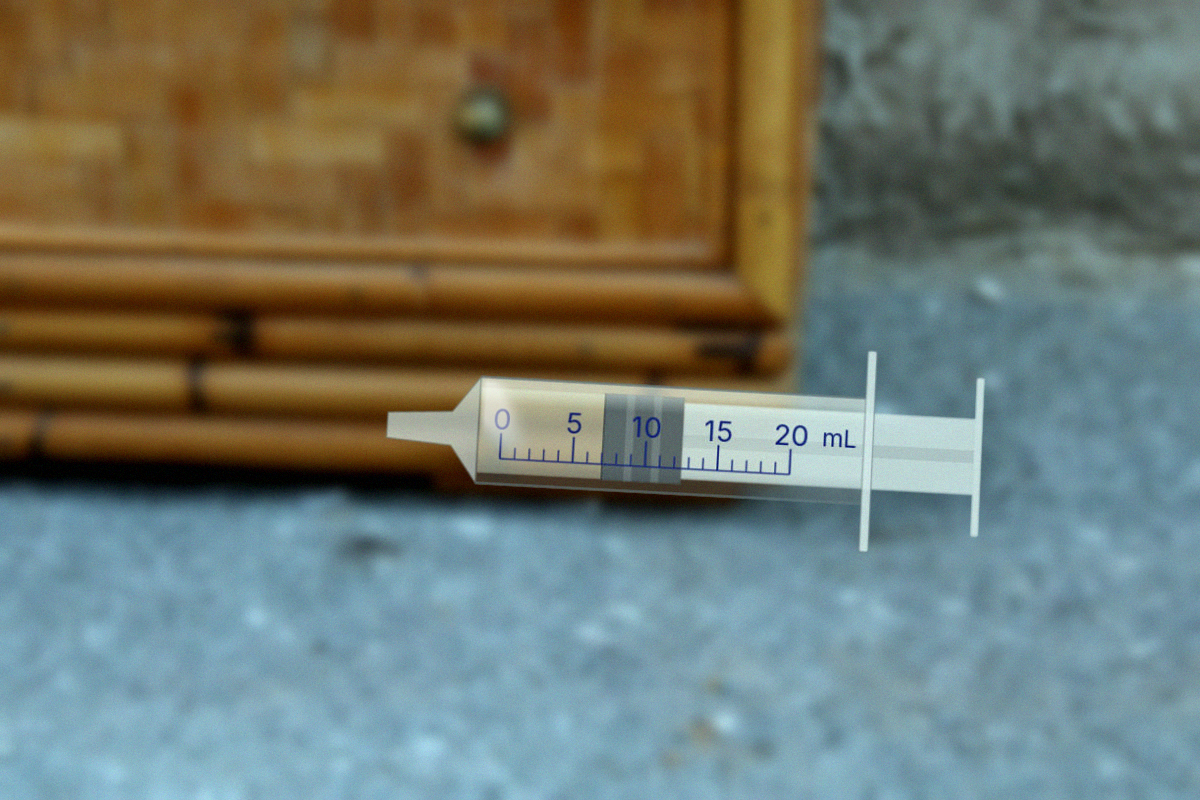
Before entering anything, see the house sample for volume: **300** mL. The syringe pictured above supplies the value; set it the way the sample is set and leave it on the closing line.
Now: **7** mL
